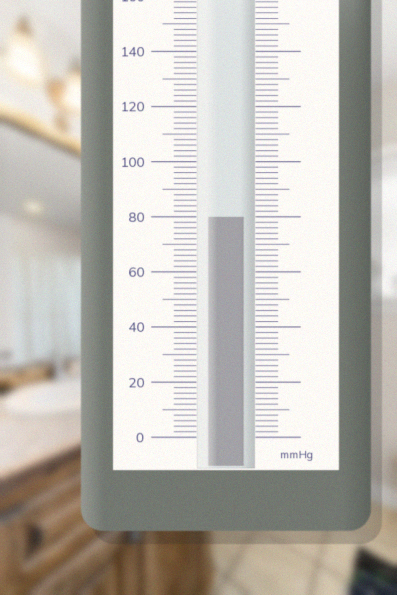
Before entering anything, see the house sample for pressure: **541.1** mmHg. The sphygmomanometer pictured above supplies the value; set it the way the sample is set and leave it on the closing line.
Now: **80** mmHg
